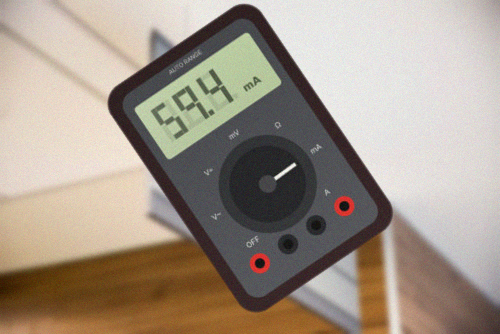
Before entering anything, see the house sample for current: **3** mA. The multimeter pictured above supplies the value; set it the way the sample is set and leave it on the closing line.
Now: **59.4** mA
